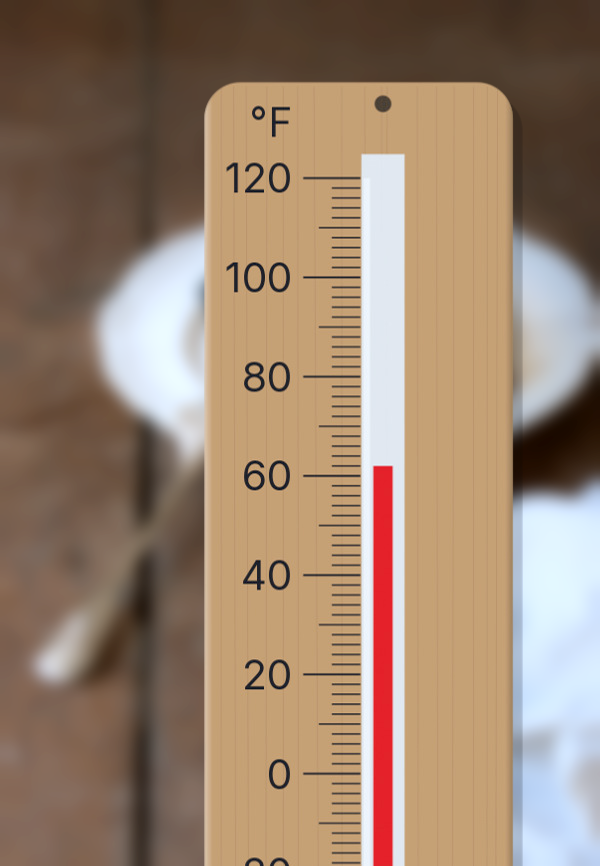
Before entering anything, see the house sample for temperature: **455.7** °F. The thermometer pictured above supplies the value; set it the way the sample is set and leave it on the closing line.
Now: **62** °F
